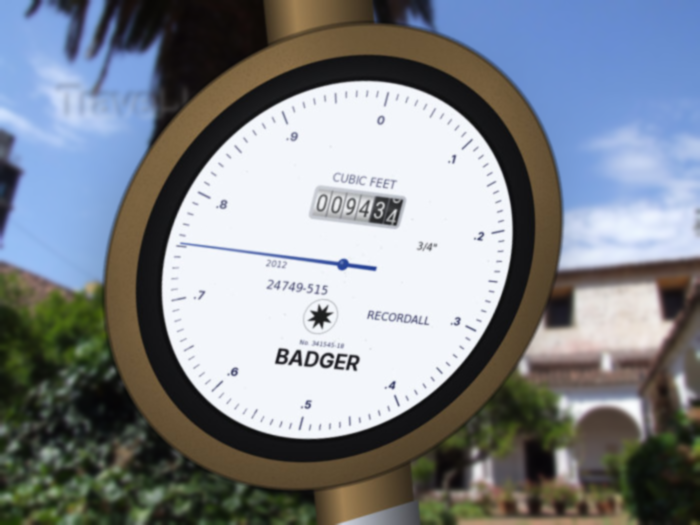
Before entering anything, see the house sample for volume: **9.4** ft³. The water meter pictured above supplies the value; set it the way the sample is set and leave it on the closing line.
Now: **9433.75** ft³
